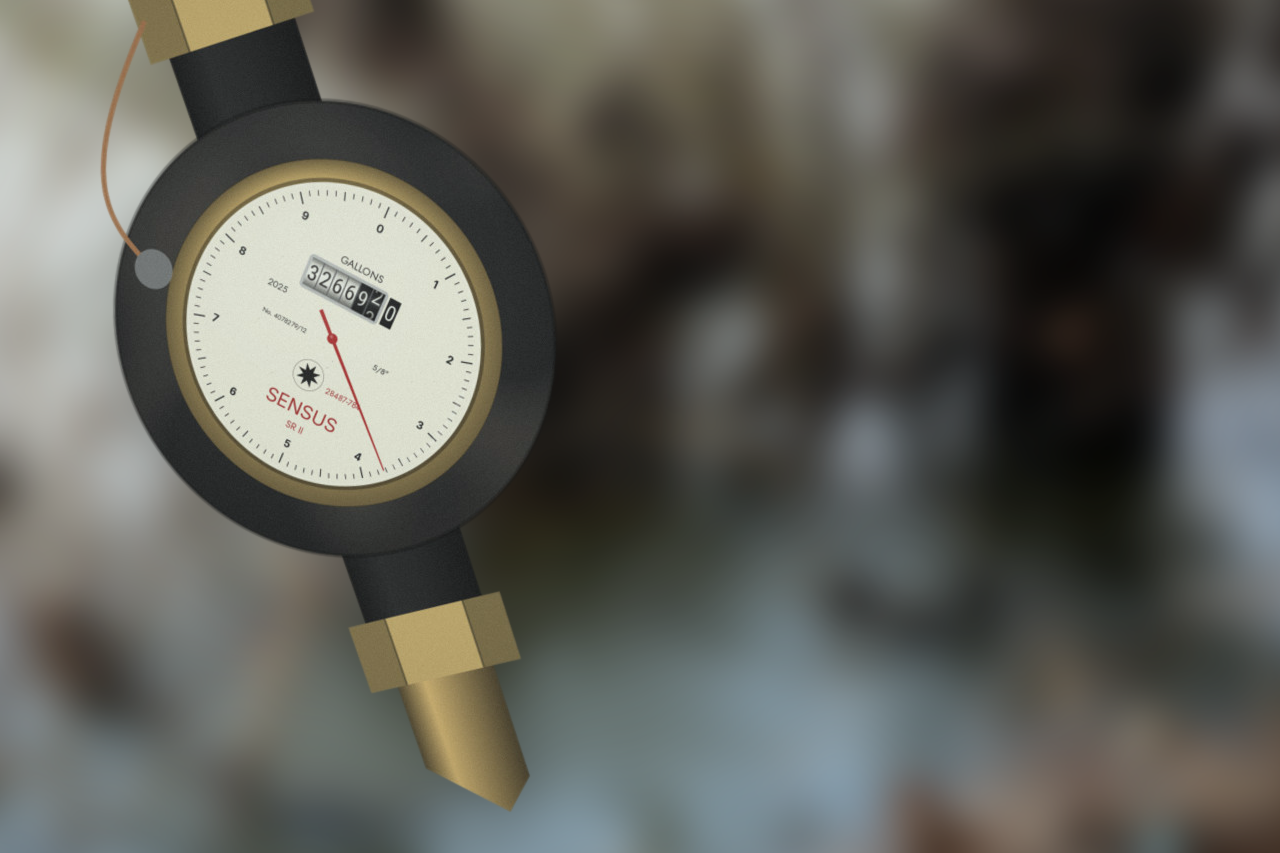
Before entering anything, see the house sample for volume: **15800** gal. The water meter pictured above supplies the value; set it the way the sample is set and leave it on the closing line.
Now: **3266923.7** gal
